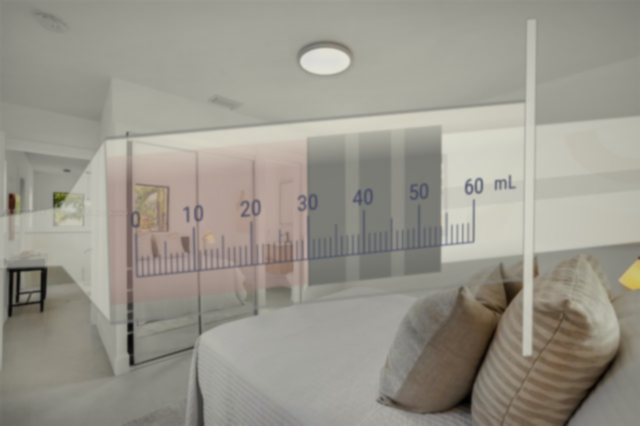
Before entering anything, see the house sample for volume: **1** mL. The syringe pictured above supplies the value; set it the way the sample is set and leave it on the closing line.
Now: **30** mL
